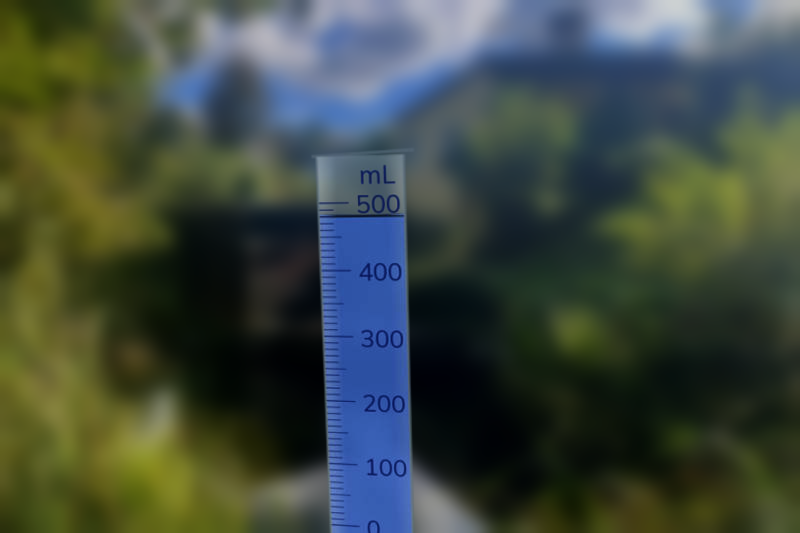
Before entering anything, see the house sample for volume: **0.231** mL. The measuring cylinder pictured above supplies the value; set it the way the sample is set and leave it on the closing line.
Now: **480** mL
